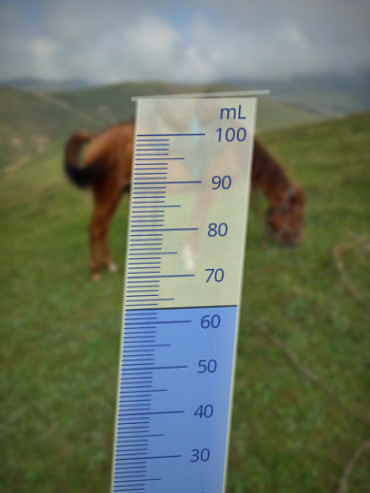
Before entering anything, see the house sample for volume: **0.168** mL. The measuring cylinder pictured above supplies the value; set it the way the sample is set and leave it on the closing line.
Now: **63** mL
